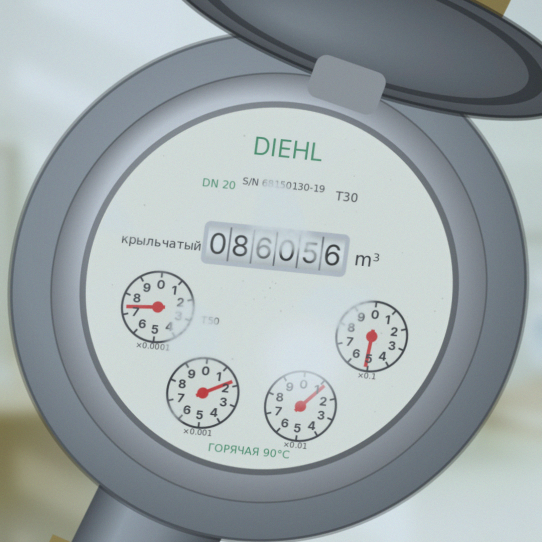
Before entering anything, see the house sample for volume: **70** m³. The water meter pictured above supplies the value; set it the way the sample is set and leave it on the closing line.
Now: **86056.5117** m³
